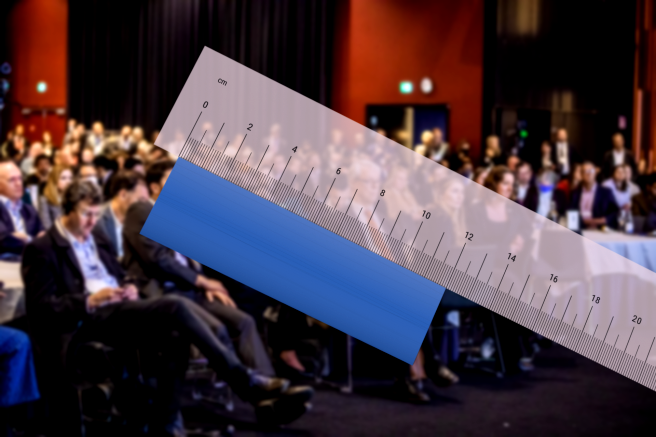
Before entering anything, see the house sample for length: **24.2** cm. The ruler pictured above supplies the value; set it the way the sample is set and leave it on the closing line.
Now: **12** cm
